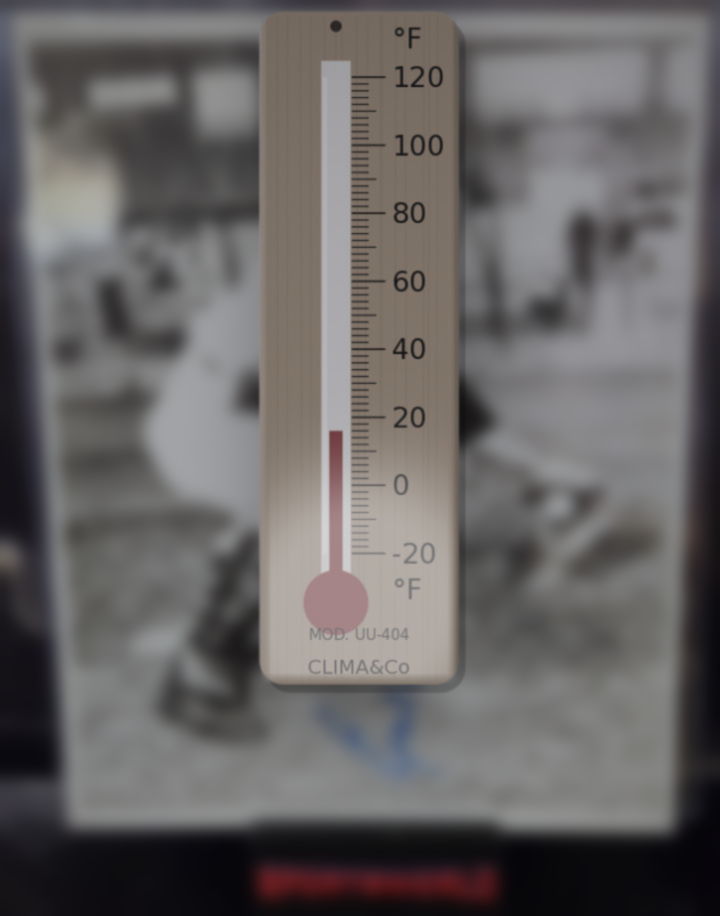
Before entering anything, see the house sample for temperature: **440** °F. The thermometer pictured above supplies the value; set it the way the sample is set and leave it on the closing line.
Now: **16** °F
